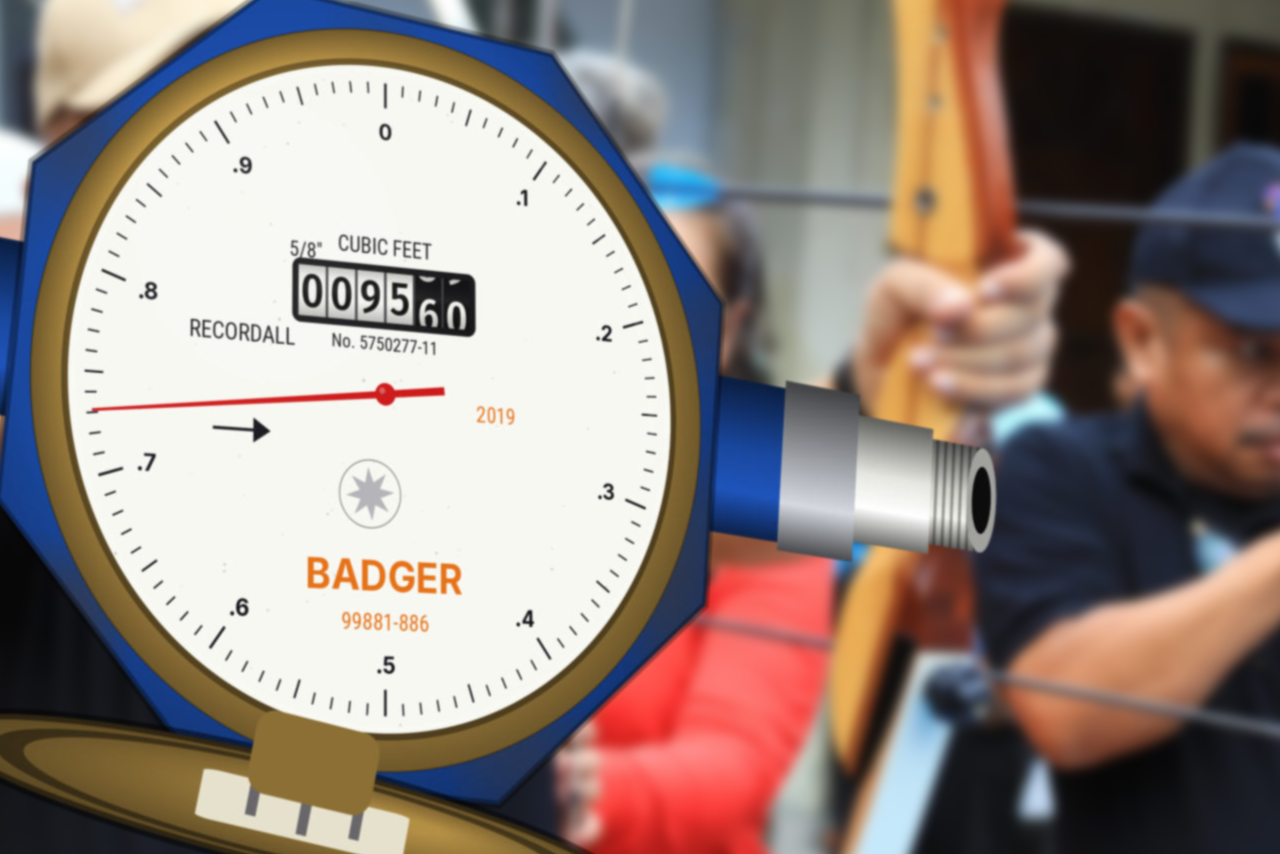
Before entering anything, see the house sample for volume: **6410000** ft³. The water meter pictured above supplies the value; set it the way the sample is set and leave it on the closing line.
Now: **9559.73** ft³
